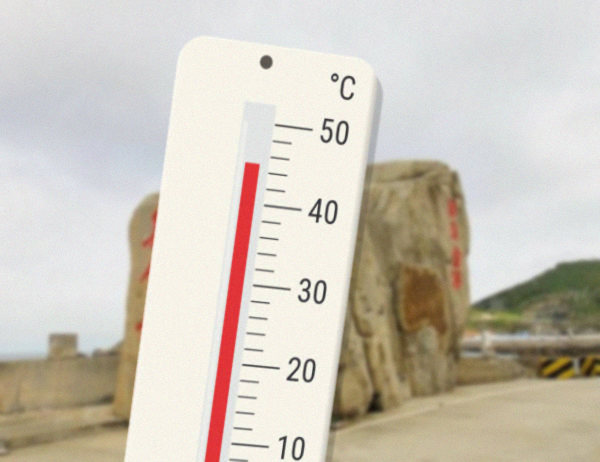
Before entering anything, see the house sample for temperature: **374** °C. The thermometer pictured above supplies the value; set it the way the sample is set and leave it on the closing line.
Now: **45** °C
